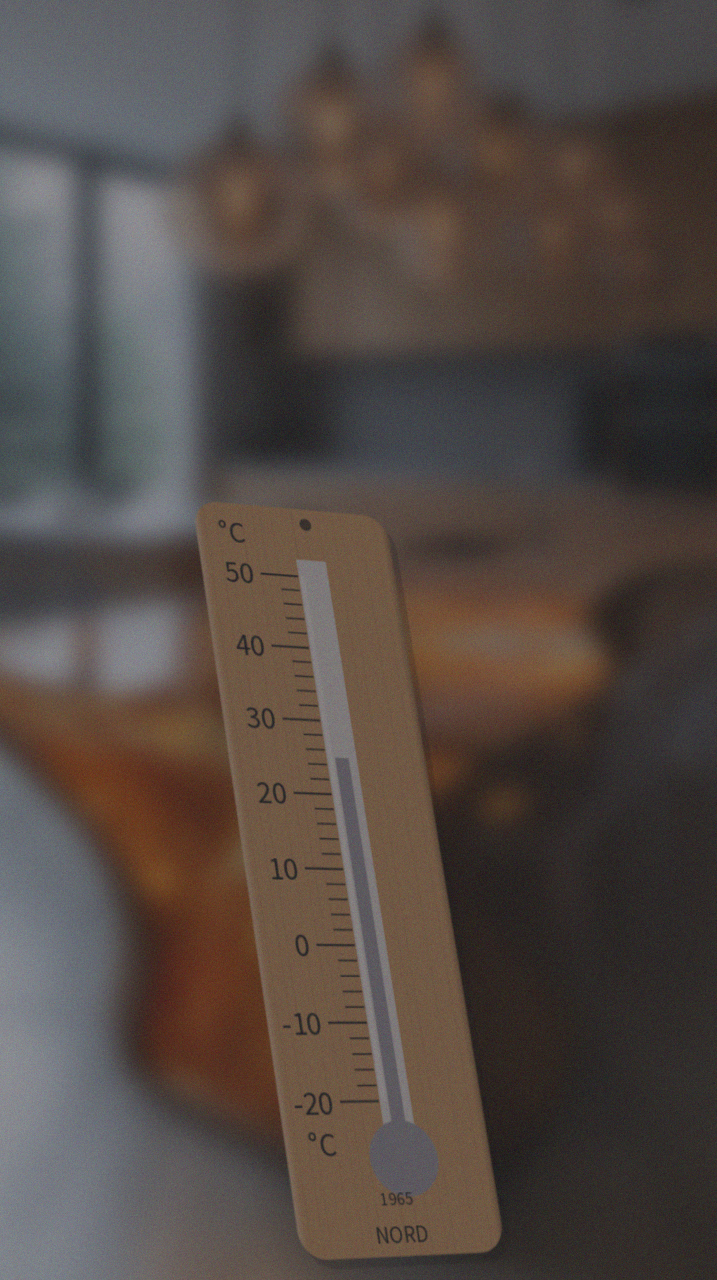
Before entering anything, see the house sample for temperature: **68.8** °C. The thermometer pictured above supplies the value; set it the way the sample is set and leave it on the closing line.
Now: **25** °C
